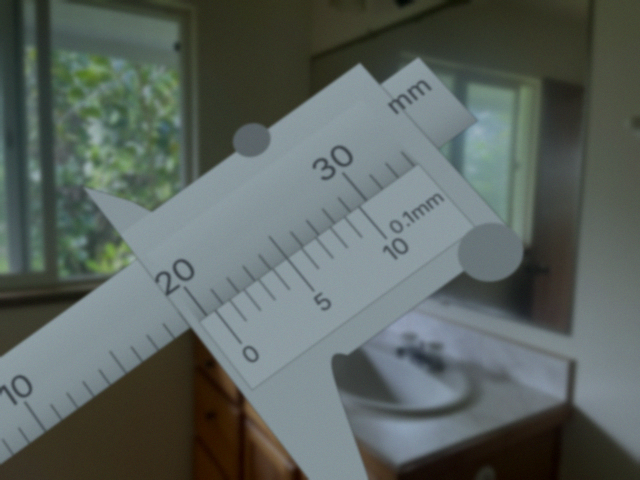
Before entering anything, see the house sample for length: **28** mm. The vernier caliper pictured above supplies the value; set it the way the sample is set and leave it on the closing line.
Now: **20.5** mm
